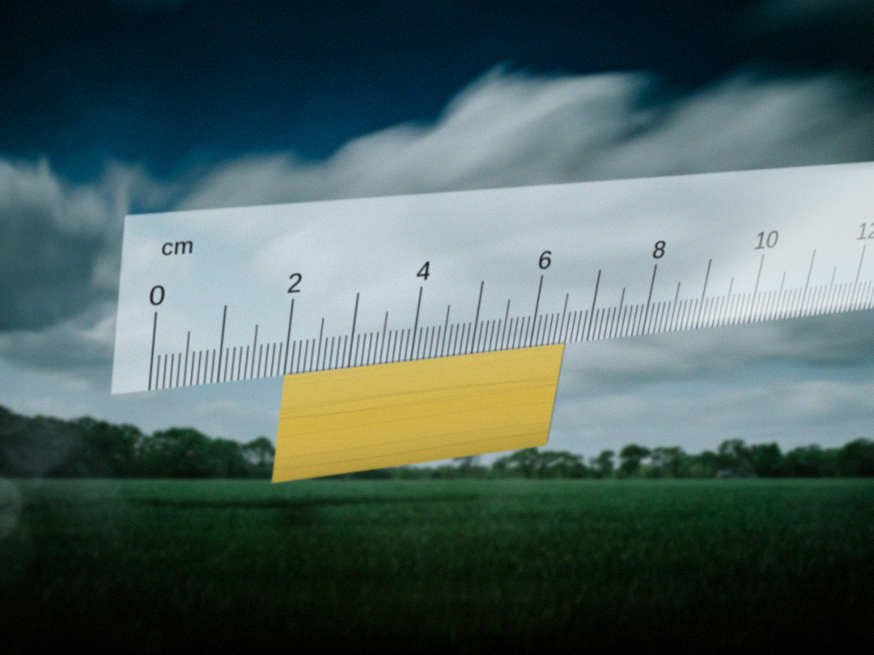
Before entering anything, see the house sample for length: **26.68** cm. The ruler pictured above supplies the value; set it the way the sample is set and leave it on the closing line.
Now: **4.6** cm
